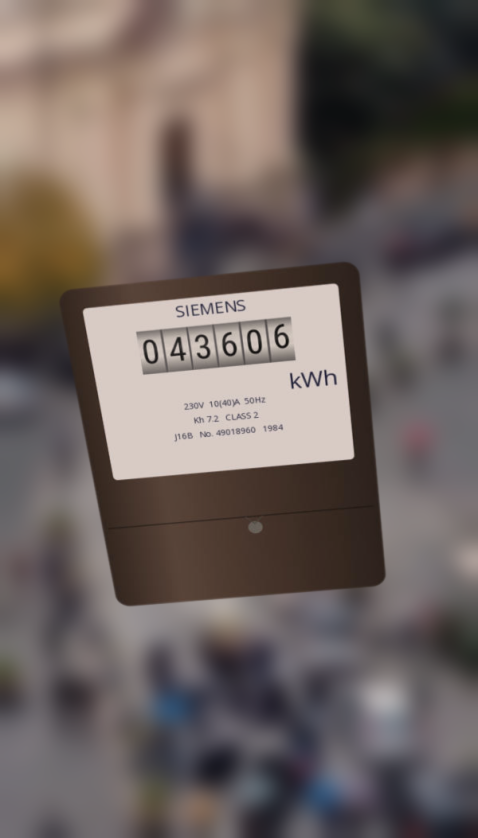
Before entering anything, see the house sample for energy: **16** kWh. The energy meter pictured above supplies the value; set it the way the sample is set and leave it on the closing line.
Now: **43606** kWh
